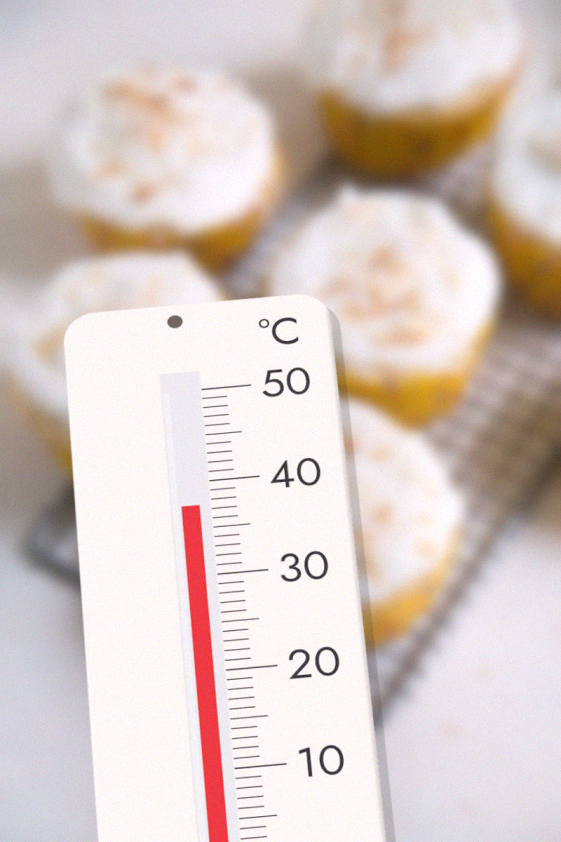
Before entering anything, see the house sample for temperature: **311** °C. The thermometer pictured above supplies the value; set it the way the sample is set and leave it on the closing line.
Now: **37.5** °C
